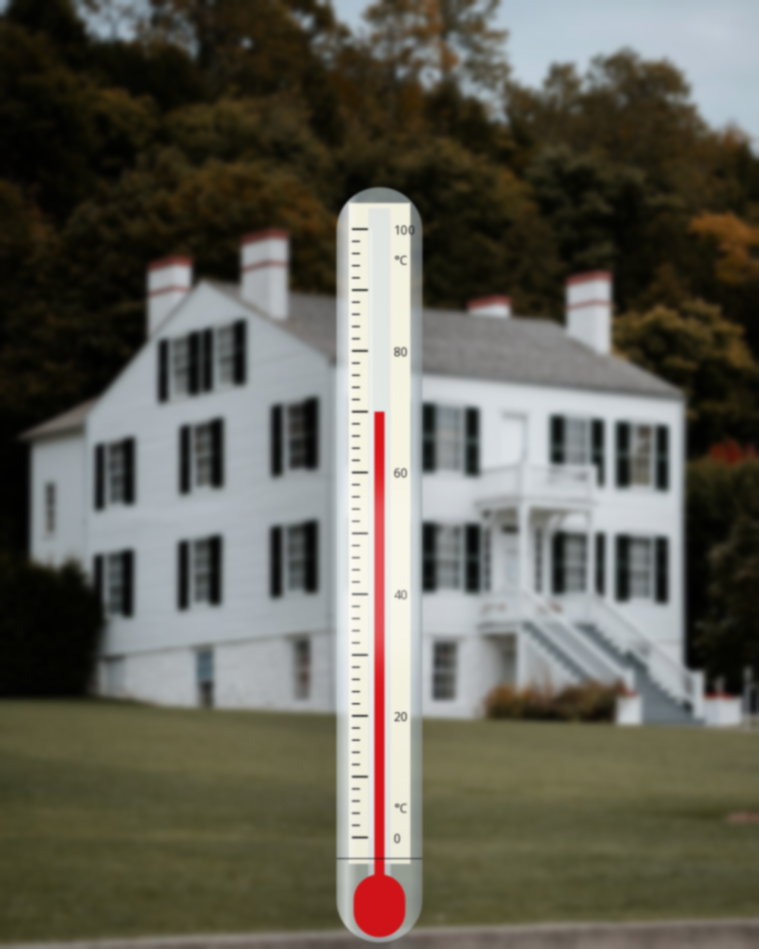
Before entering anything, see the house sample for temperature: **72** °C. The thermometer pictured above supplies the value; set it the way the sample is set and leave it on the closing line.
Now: **70** °C
